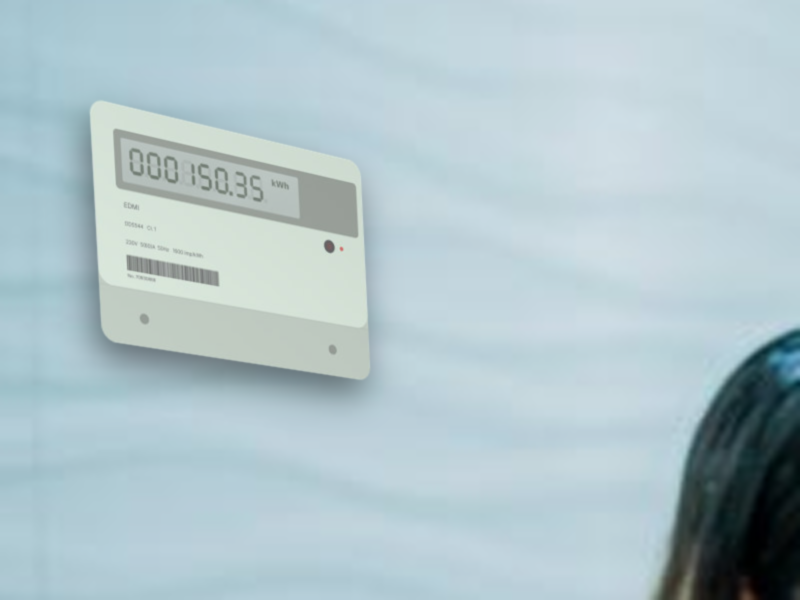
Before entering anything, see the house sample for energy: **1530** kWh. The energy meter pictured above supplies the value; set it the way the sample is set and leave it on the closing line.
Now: **150.35** kWh
